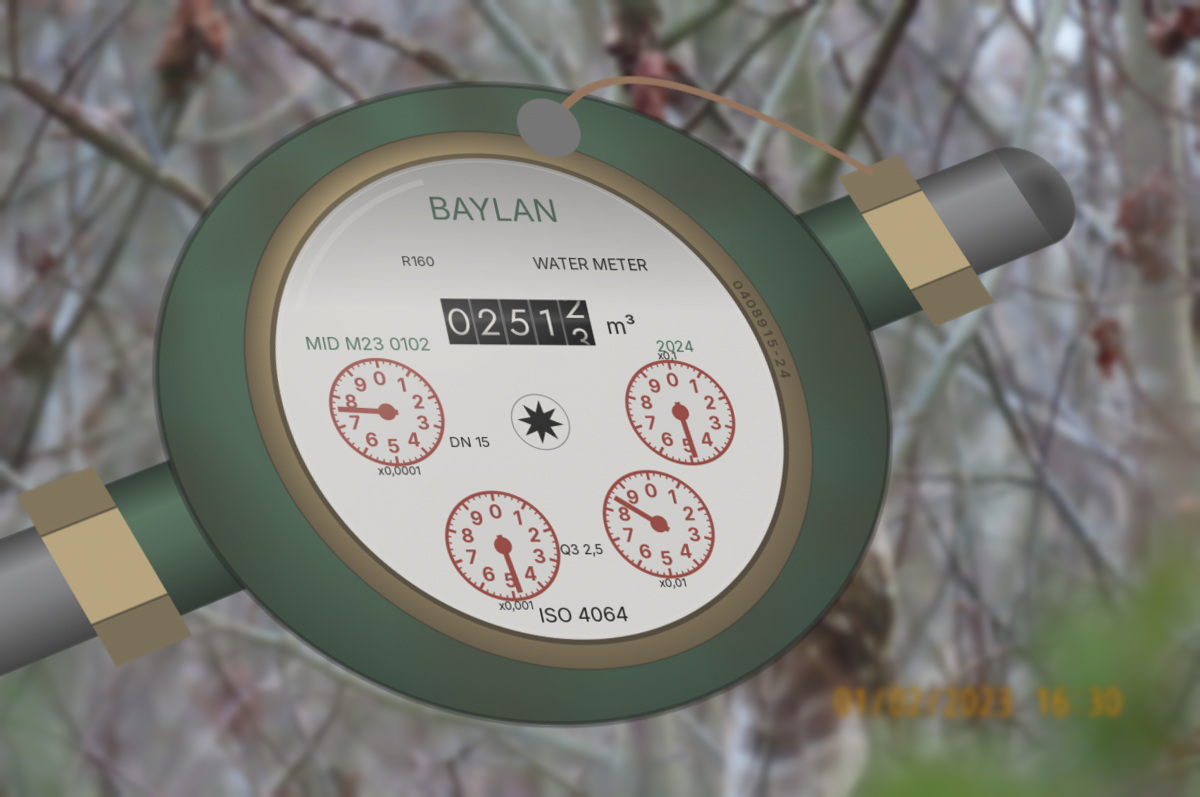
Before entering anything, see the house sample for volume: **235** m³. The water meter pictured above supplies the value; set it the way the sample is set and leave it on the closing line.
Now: **2512.4847** m³
